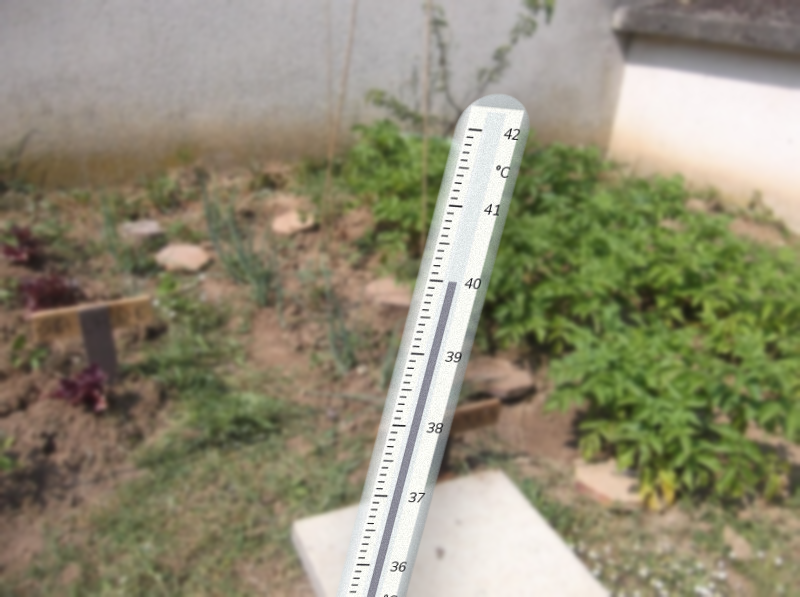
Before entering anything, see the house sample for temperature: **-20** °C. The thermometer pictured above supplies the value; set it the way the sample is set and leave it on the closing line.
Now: **40** °C
